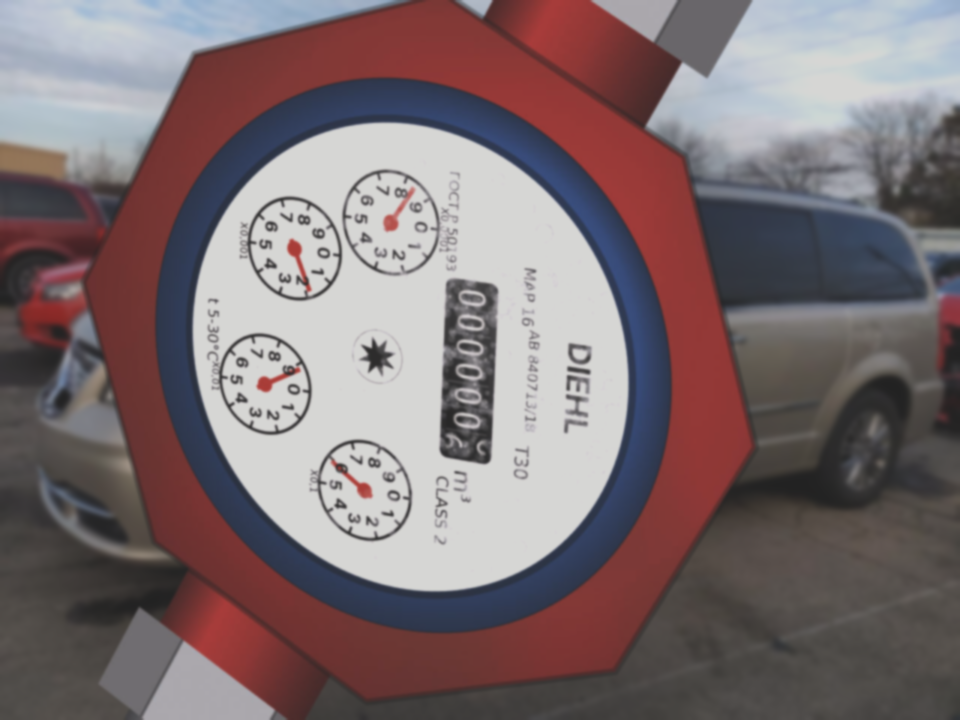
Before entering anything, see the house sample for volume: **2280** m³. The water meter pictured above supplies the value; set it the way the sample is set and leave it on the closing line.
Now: **5.5918** m³
